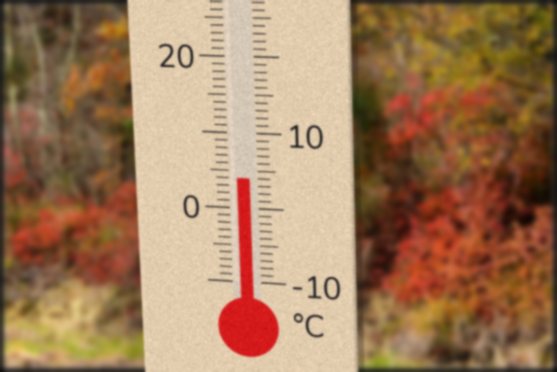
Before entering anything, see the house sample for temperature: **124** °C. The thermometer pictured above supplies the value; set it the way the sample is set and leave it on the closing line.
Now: **4** °C
